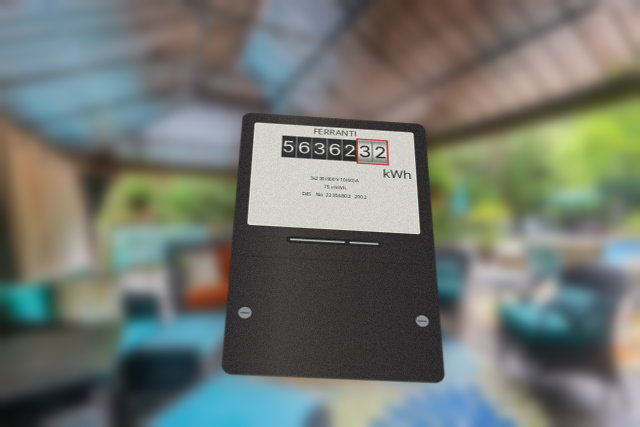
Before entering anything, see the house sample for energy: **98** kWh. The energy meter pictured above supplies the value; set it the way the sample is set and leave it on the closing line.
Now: **56362.32** kWh
